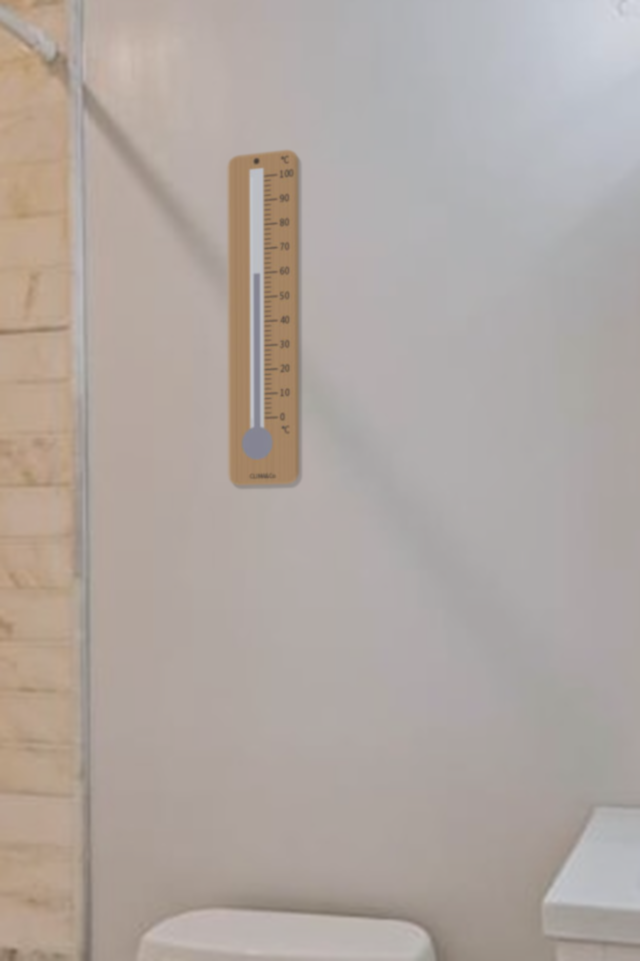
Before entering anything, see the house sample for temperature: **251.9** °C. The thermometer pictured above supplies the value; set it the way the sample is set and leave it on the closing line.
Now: **60** °C
